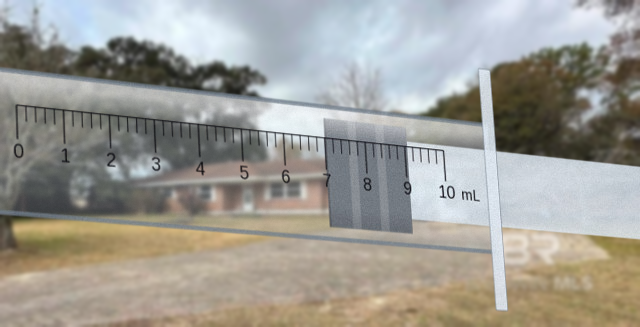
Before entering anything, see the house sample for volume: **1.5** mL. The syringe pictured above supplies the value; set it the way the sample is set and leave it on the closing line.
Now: **7** mL
